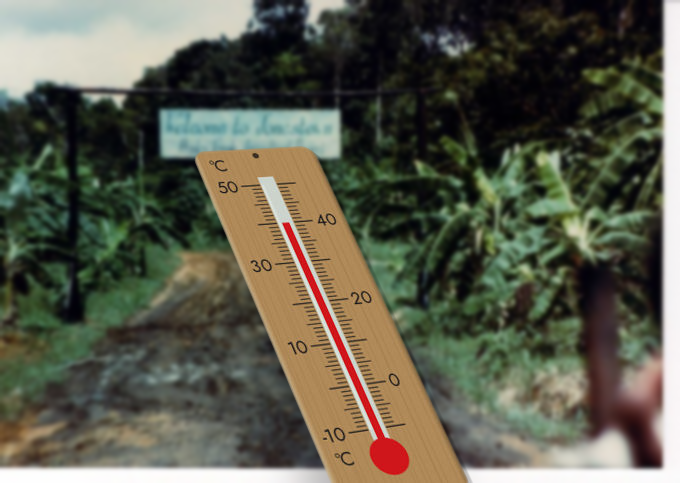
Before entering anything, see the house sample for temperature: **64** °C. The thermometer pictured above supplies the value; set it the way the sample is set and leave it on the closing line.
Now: **40** °C
